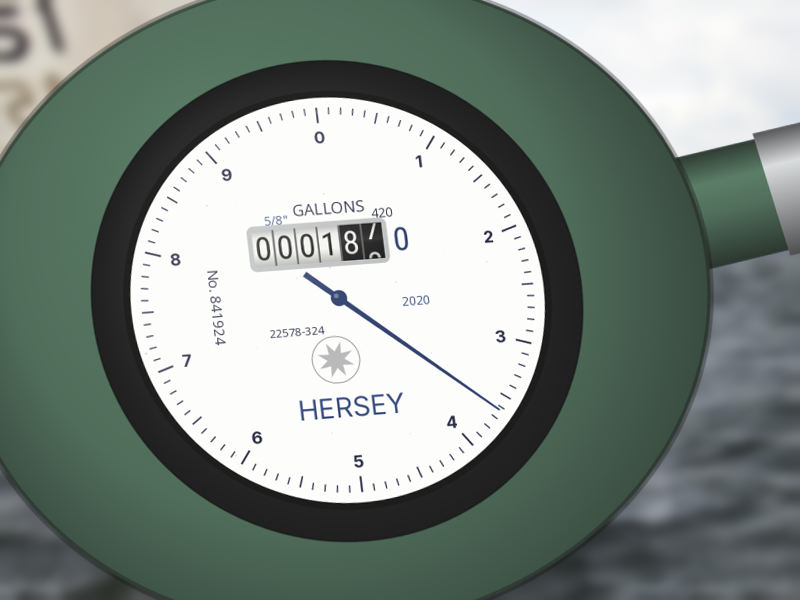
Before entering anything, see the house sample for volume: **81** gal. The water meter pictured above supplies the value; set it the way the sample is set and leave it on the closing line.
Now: **1873.6** gal
